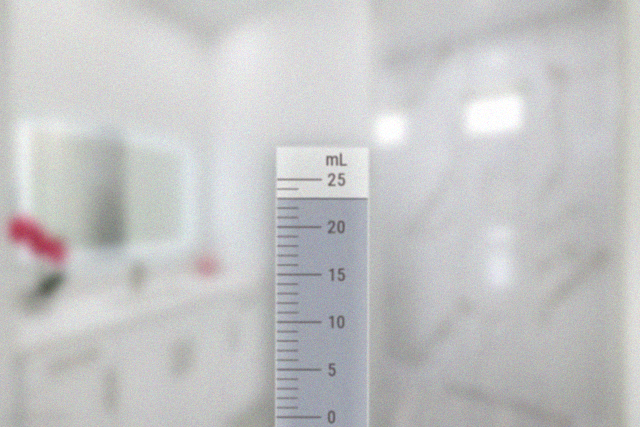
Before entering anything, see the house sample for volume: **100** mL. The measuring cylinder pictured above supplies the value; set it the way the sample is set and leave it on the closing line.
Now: **23** mL
